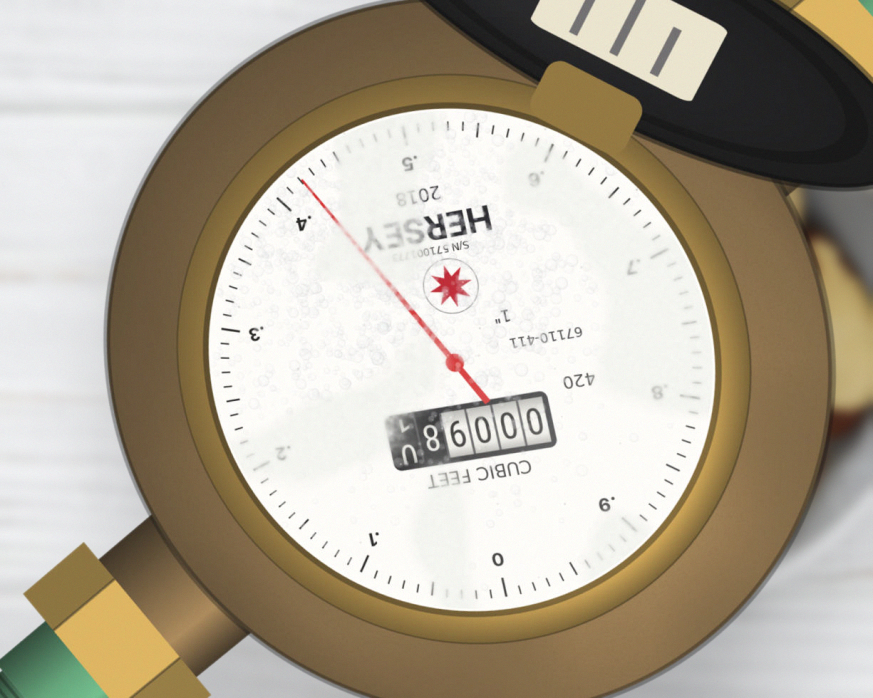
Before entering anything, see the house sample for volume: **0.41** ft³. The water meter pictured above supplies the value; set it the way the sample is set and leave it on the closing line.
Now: **980.42** ft³
